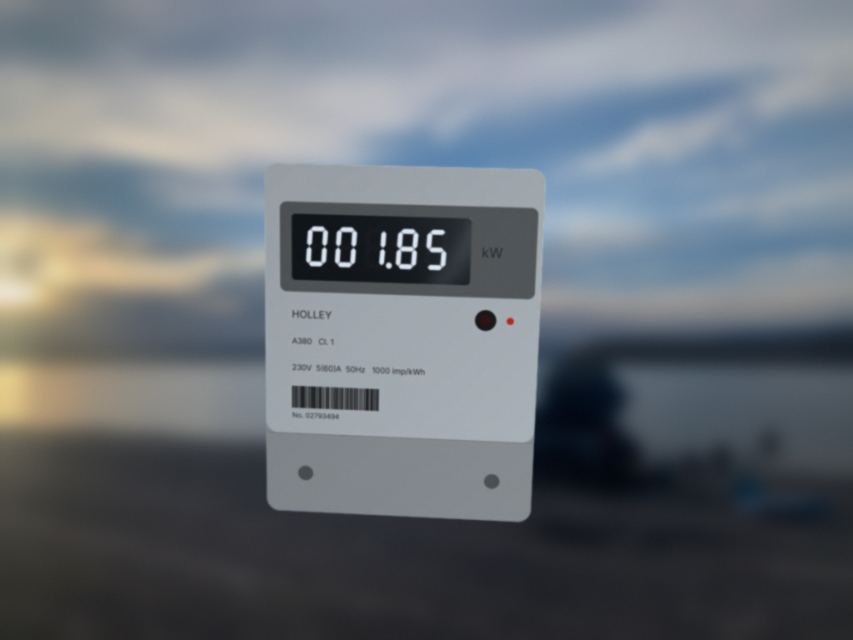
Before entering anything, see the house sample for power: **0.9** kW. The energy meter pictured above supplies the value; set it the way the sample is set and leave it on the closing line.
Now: **1.85** kW
